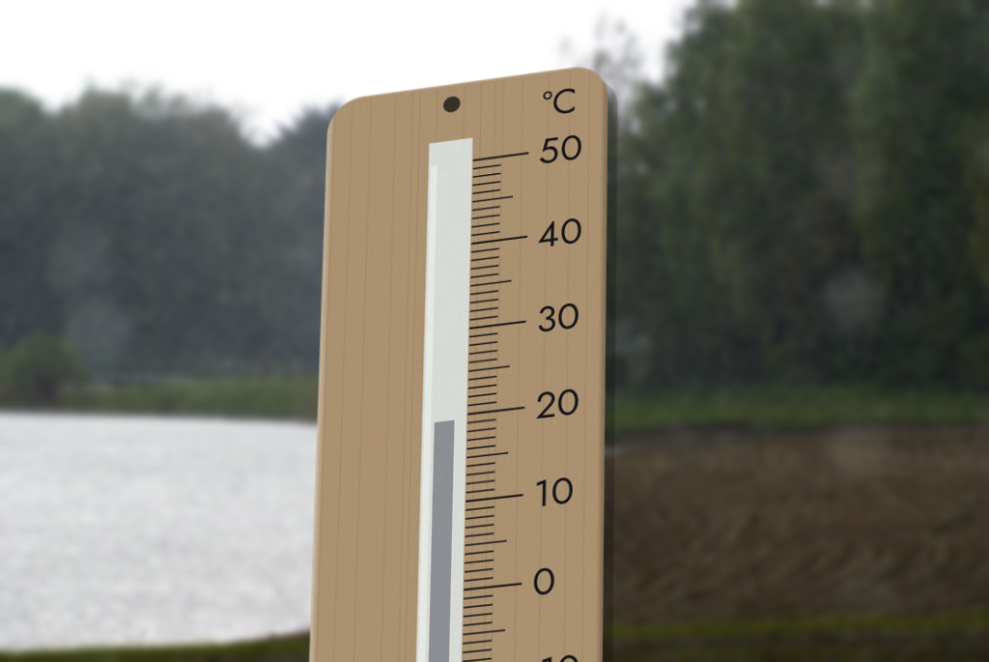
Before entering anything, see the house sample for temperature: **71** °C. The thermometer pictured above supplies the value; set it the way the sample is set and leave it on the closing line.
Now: **19.5** °C
